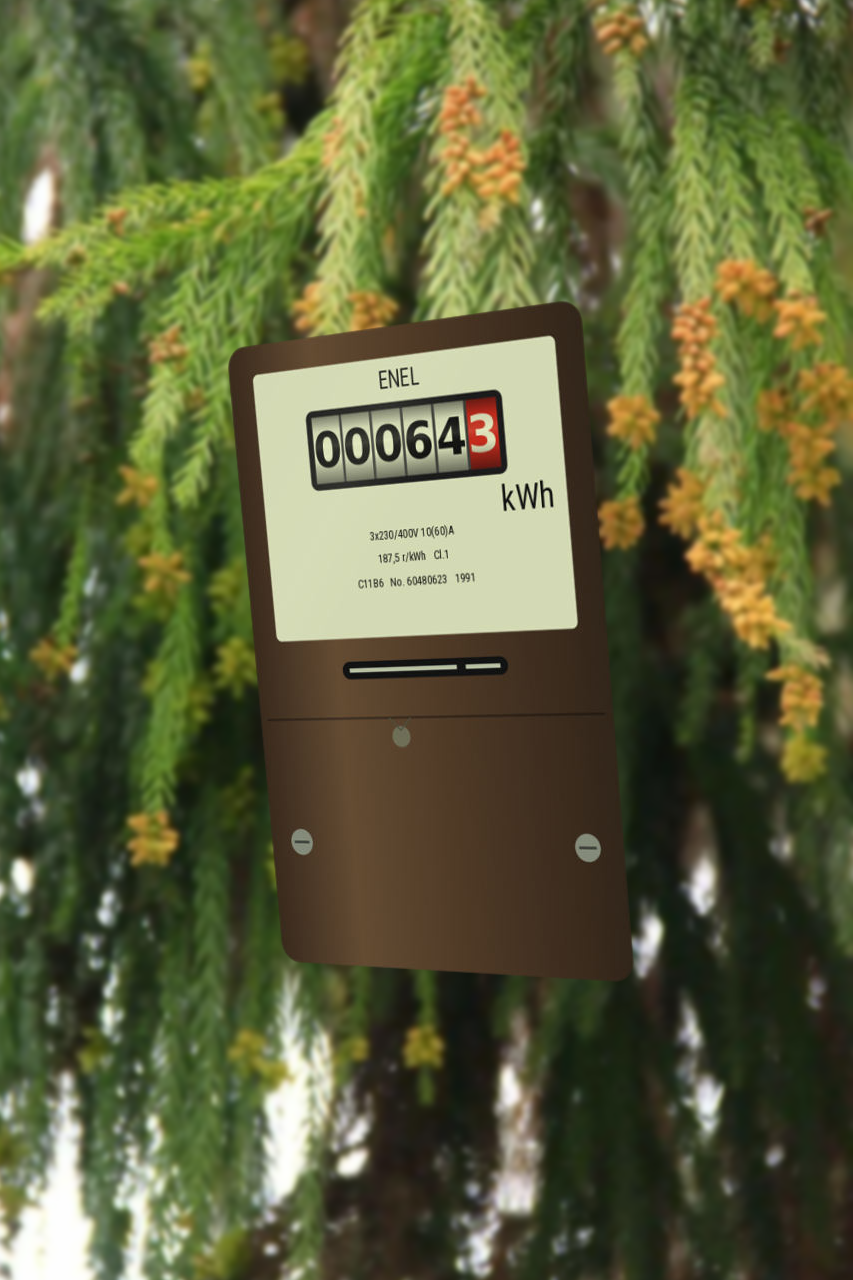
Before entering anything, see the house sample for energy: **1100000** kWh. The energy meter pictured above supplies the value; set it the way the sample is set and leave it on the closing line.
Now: **64.3** kWh
